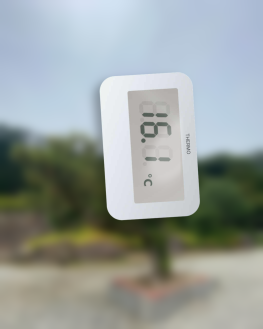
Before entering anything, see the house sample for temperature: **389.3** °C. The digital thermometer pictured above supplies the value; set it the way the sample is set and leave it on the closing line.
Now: **16.1** °C
